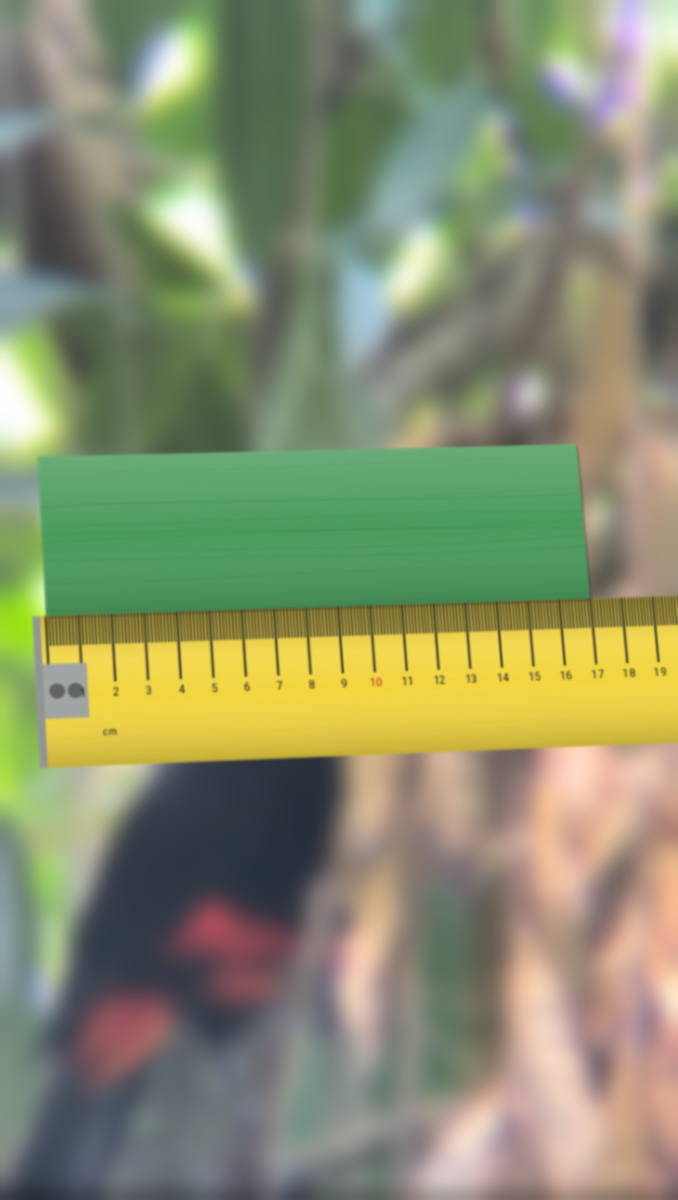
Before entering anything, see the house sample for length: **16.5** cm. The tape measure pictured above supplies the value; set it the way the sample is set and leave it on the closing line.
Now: **17** cm
